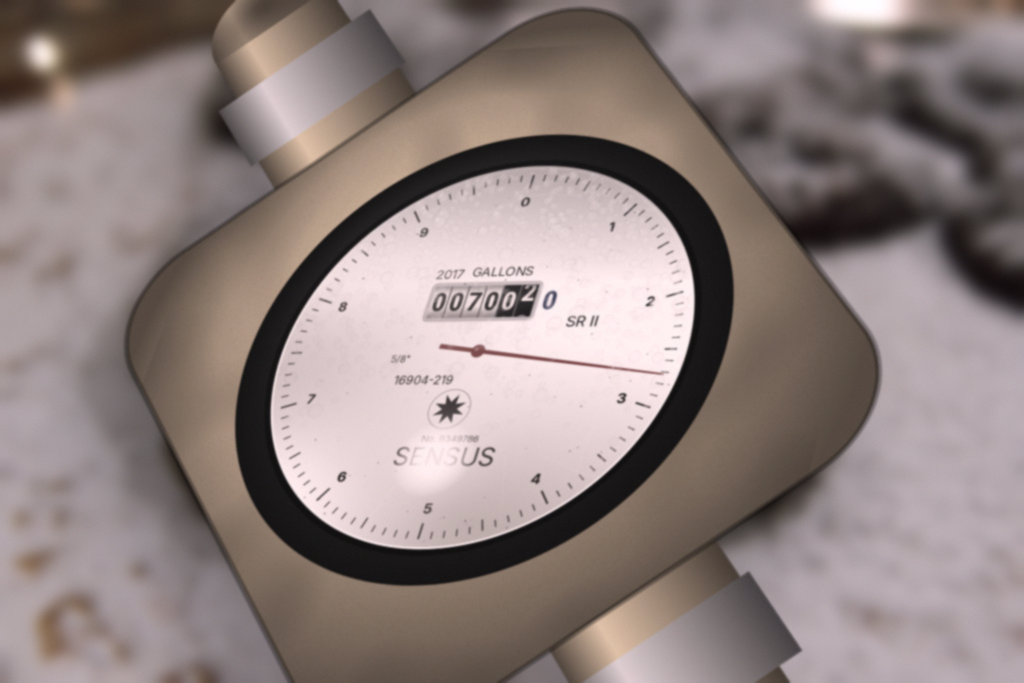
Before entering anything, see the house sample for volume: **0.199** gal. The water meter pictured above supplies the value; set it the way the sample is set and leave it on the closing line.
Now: **70022.7** gal
